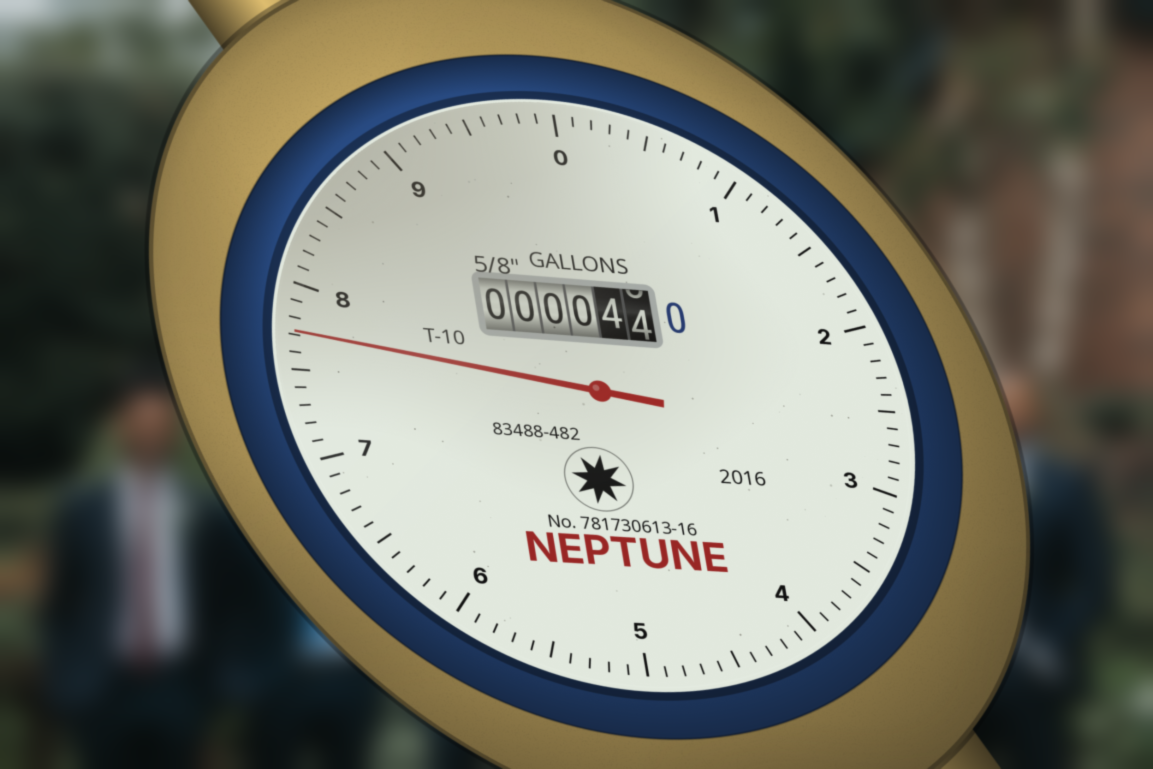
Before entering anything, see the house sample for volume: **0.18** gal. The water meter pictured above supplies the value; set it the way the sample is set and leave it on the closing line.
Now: **437.7** gal
